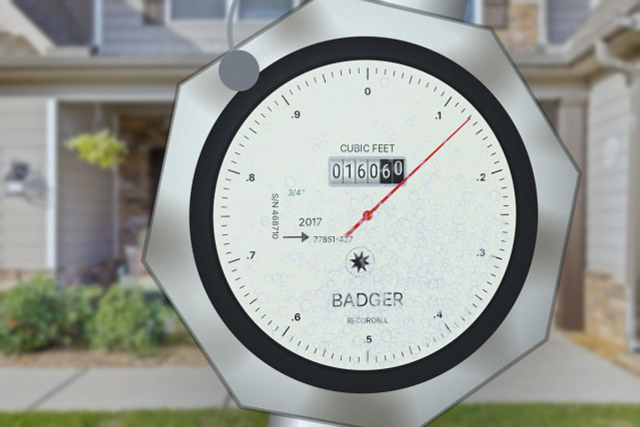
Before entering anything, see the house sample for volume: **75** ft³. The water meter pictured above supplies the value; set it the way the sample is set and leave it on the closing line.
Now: **16060.13** ft³
